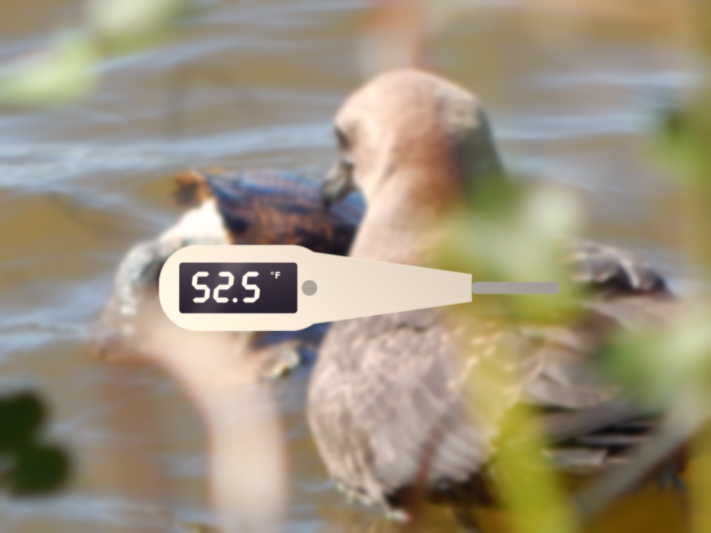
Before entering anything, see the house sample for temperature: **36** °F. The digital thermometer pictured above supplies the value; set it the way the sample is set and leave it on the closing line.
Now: **52.5** °F
